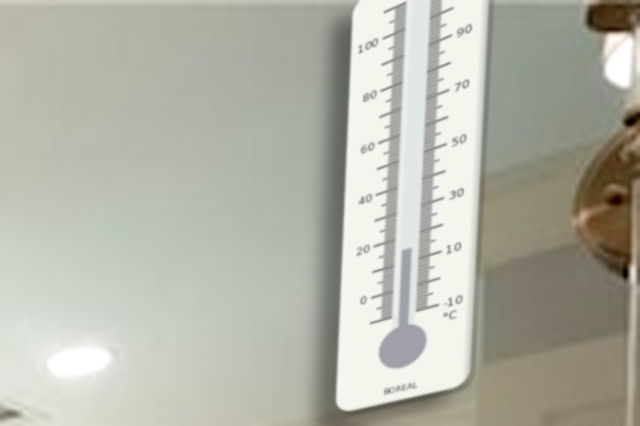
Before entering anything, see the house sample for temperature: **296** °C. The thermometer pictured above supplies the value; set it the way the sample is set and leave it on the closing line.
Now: **15** °C
